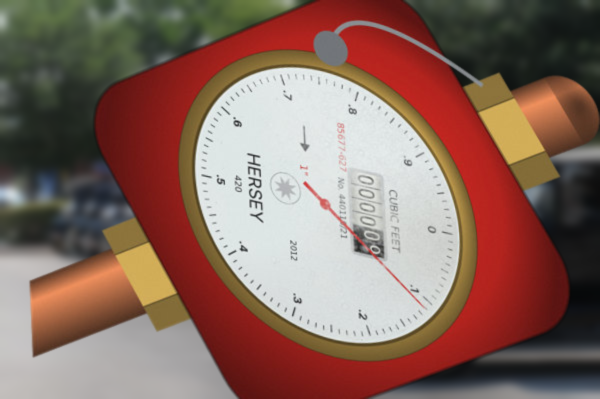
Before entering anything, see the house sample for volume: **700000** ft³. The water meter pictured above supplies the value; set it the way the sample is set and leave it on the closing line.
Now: **9.11** ft³
